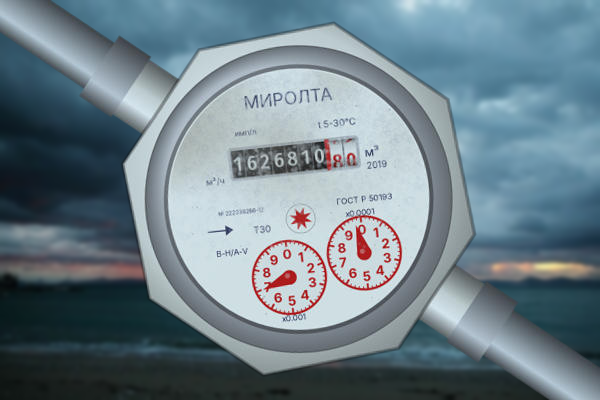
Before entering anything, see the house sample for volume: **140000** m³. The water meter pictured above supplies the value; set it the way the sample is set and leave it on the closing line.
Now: **1626810.7969** m³
